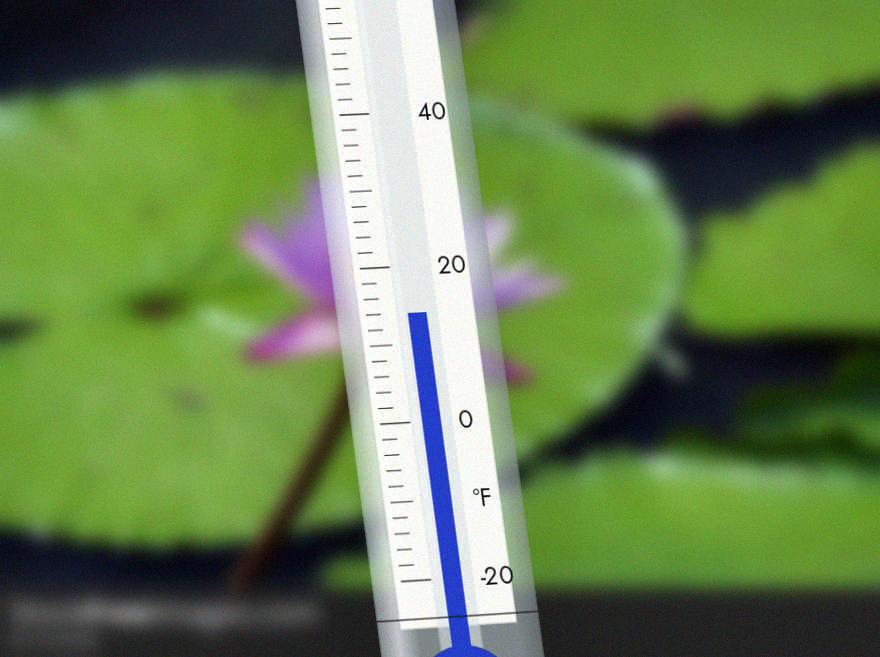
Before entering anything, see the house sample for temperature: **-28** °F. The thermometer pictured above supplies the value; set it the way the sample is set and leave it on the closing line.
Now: **14** °F
